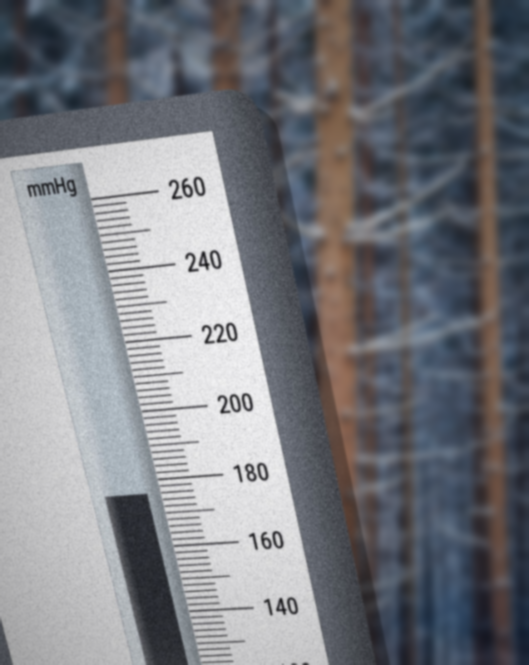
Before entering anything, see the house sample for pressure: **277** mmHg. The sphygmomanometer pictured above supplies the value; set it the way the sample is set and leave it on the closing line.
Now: **176** mmHg
